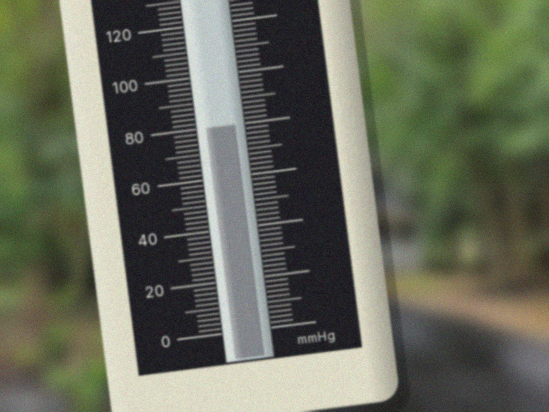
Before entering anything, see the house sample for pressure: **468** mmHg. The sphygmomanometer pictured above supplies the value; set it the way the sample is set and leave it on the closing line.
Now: **80** mmHg
